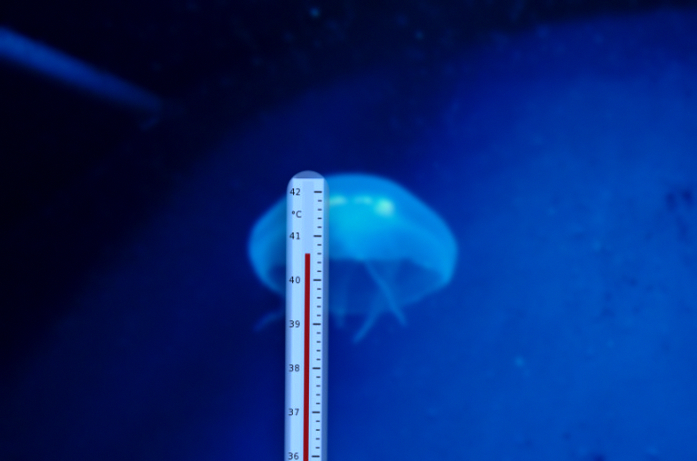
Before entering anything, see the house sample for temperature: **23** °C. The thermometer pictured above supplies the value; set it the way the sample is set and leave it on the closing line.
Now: **40.6** °C
